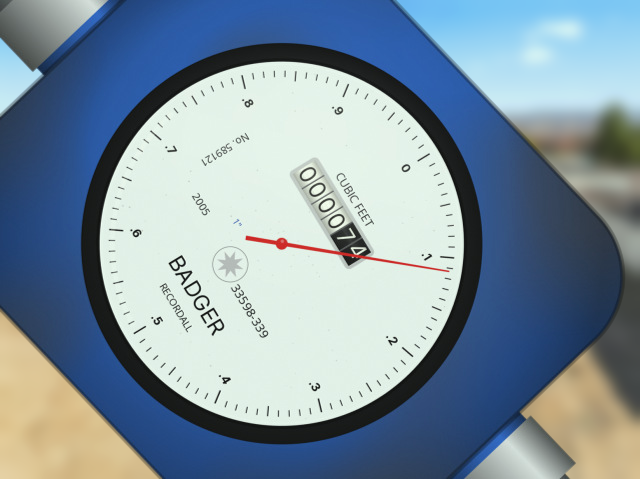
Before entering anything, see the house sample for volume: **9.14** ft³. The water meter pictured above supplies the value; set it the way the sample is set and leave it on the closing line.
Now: **74.11** ft³
